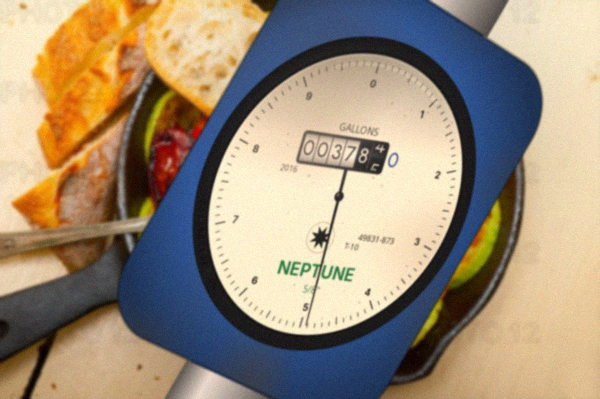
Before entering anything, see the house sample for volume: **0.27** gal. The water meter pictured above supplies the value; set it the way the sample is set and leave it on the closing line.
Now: **37844.9** gal
